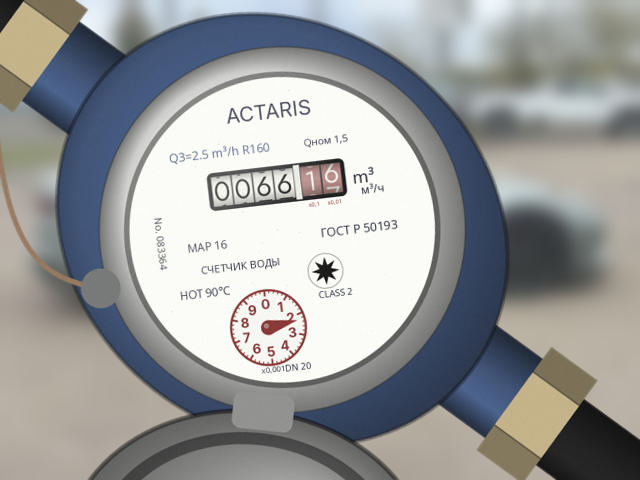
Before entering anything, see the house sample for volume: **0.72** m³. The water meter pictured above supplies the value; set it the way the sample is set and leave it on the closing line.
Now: **66.162** m³
